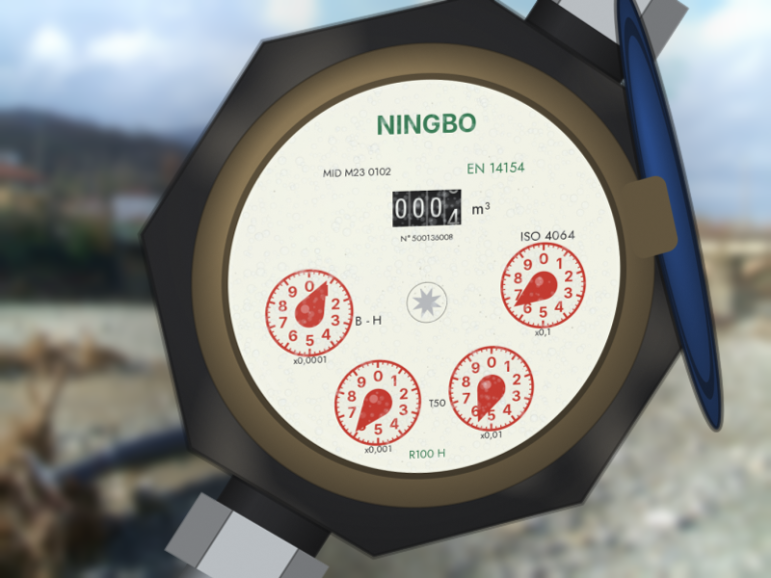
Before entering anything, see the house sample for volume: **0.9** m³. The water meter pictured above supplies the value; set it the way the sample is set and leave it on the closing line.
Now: **3.6560** m³
